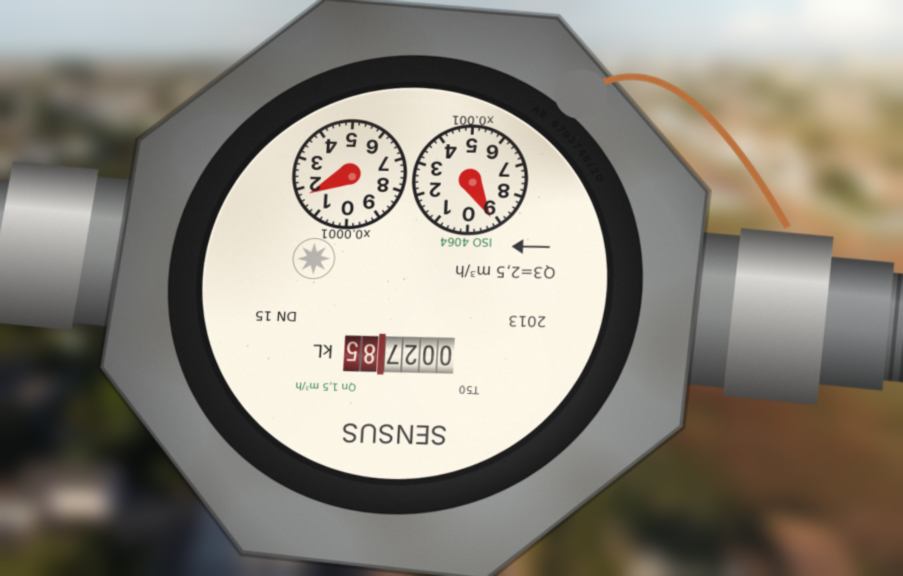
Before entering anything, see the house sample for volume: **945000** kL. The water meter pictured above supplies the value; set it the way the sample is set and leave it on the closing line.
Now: **27.8491** kL
